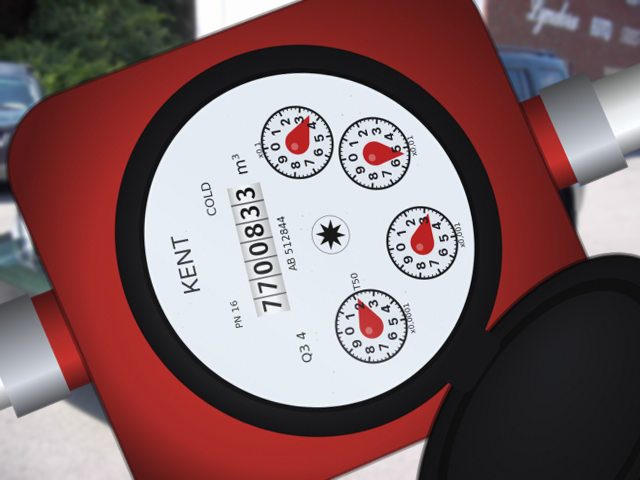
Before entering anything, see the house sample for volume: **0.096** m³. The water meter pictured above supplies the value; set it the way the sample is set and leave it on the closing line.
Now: **7700833.3532** m³
